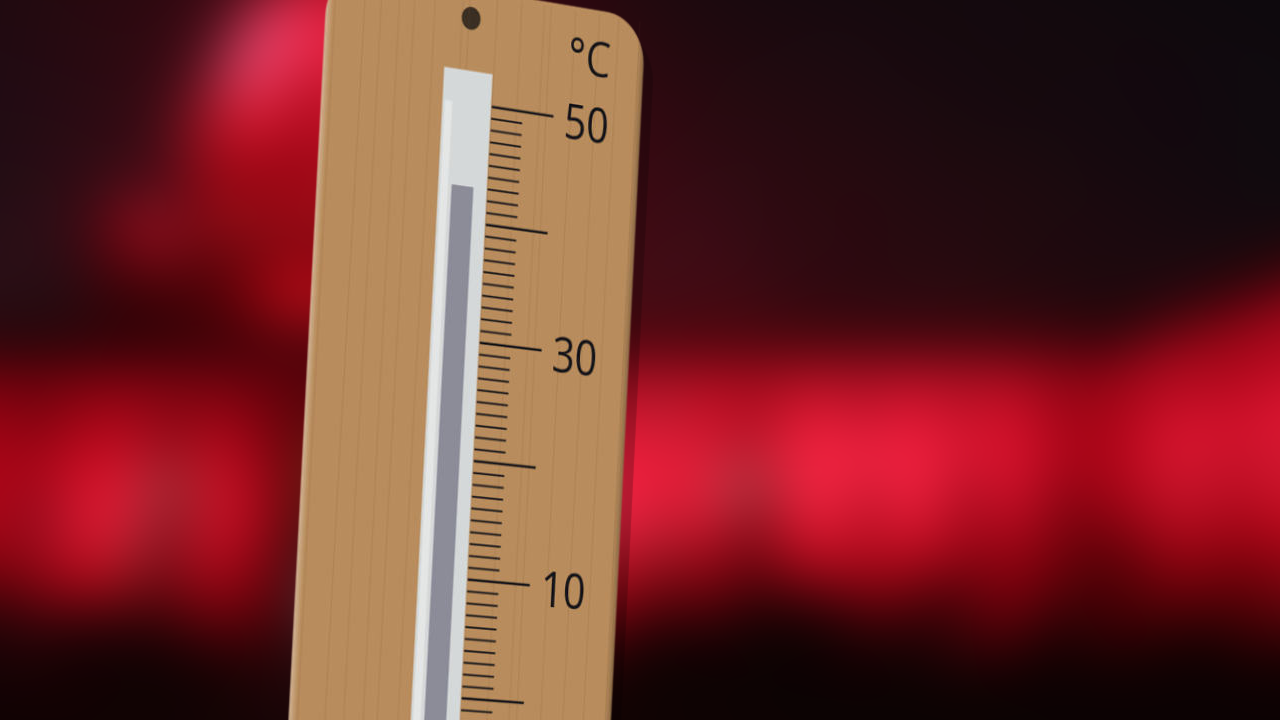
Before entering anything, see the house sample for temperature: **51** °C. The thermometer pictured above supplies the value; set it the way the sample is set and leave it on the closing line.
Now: **43** °C
